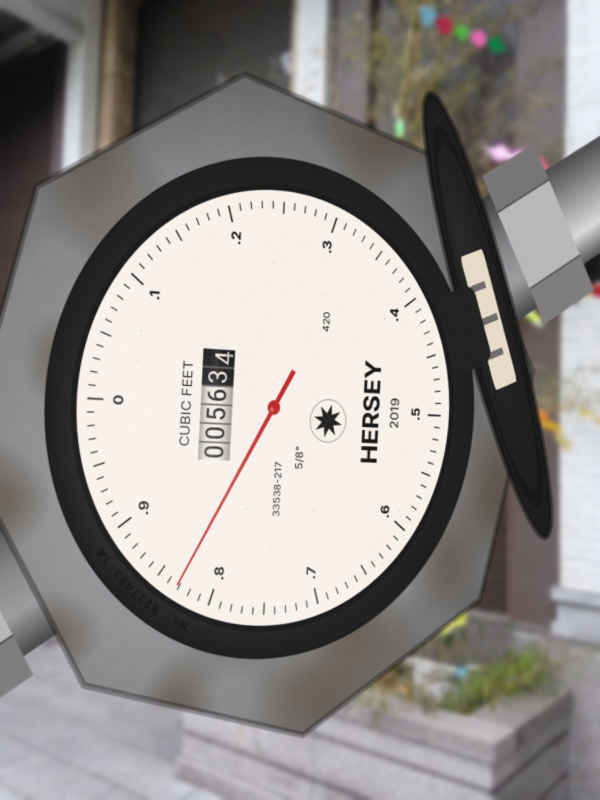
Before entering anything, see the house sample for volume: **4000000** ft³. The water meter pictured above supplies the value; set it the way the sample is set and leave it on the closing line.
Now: **5633.83** ft³
